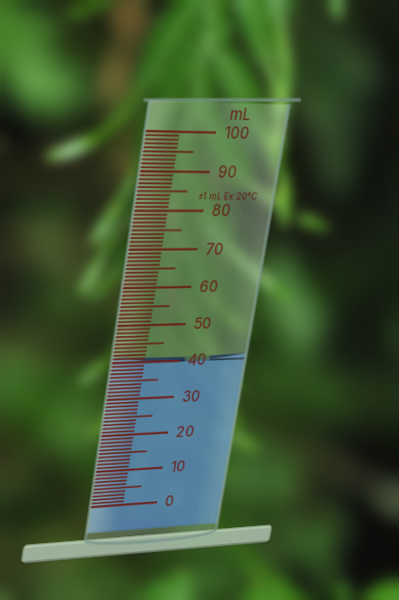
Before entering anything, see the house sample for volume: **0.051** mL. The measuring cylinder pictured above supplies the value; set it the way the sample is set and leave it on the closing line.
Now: **40** mL
